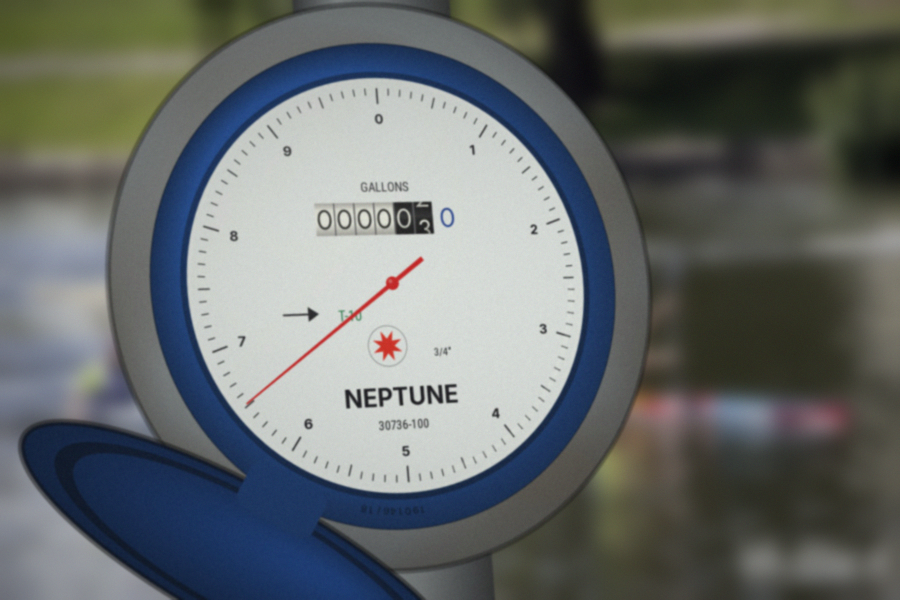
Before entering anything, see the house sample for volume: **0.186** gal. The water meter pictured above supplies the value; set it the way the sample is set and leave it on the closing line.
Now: **26.5** gal
